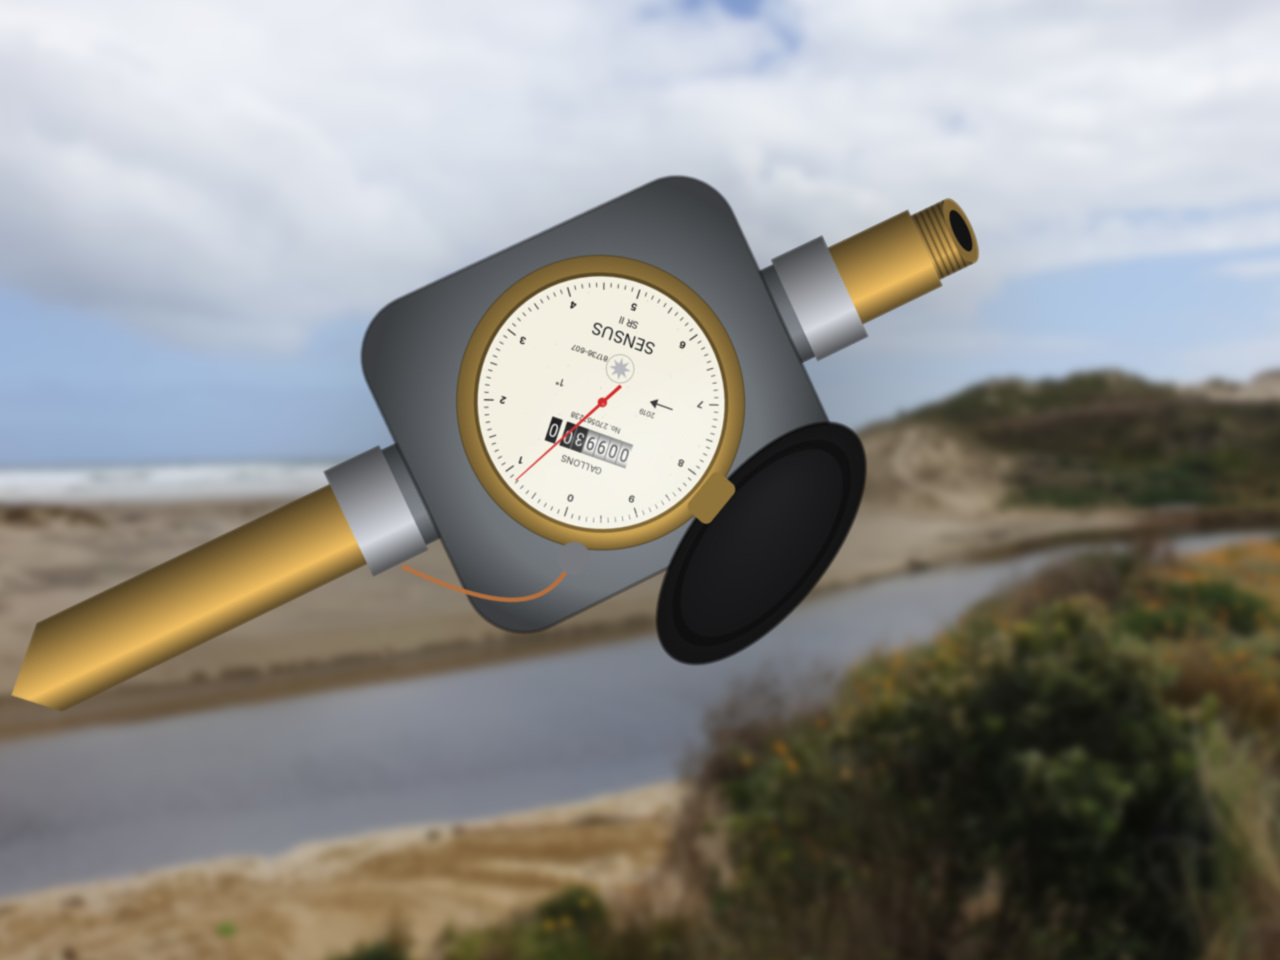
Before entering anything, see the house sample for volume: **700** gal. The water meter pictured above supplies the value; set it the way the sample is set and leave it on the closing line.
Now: **99300.8** gal
